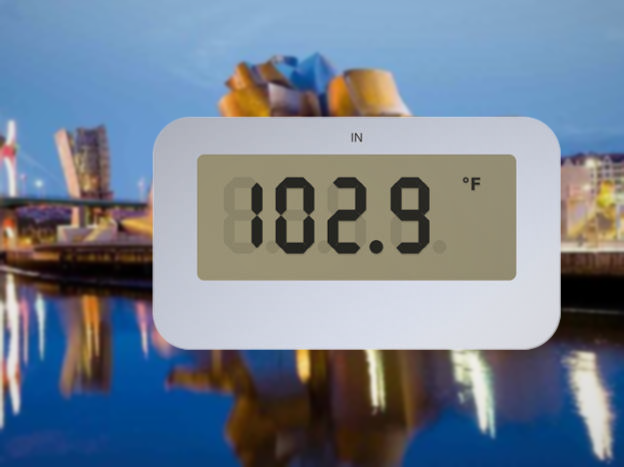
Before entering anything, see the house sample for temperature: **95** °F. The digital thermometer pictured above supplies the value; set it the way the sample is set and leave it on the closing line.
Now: **102.9** °F
